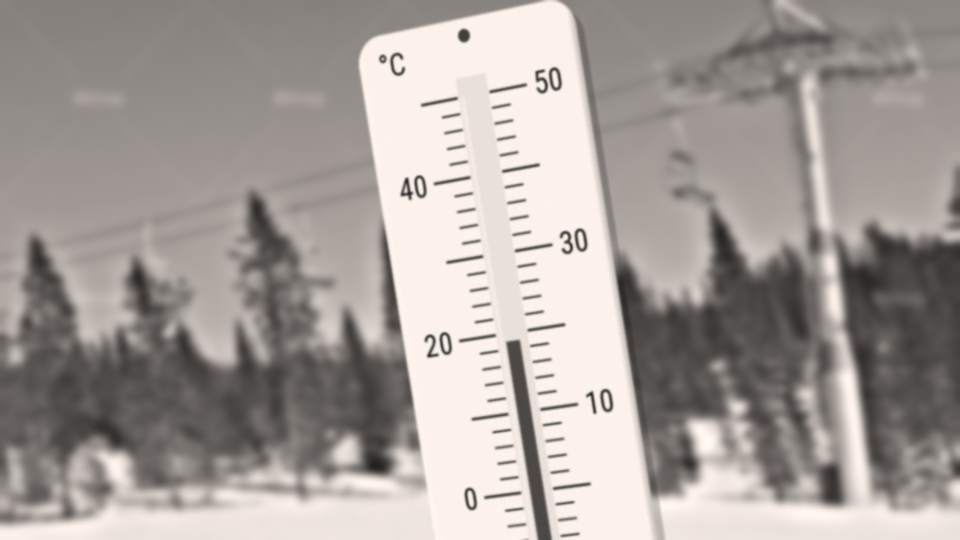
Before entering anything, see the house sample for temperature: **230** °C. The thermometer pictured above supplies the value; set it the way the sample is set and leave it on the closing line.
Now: **19** °C
